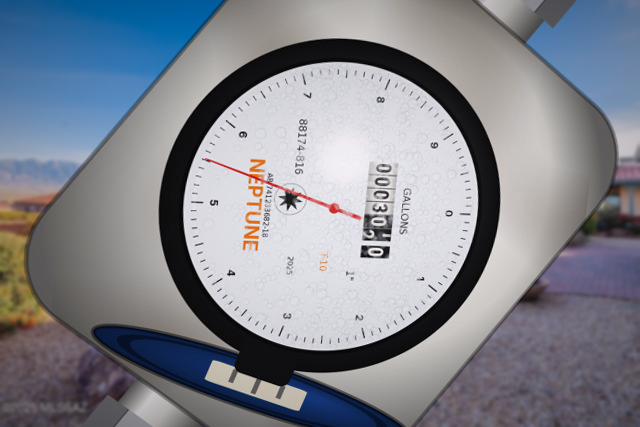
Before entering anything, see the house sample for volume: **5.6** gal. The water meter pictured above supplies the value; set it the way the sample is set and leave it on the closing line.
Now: **3015.5** gal
